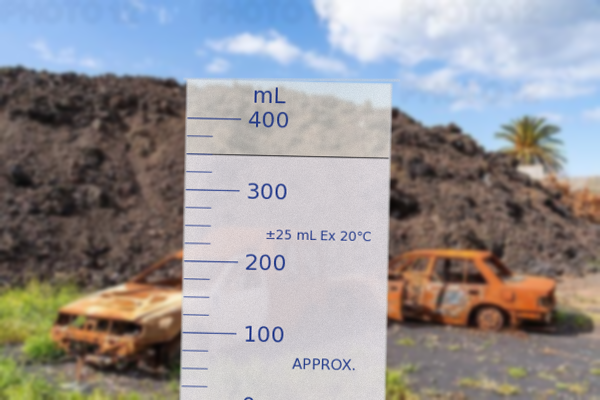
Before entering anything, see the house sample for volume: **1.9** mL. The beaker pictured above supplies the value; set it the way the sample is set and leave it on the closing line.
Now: **350** mL
